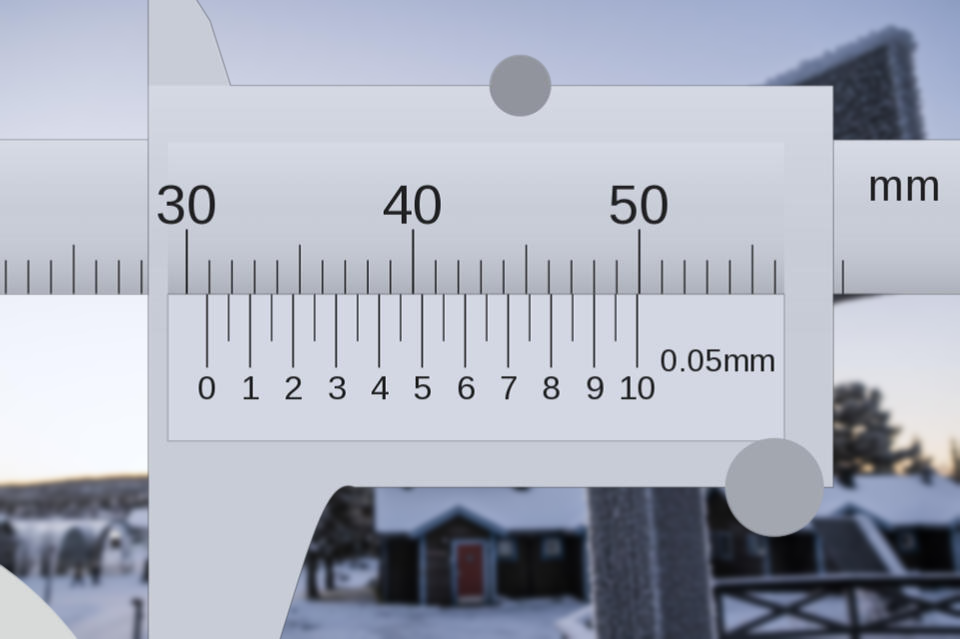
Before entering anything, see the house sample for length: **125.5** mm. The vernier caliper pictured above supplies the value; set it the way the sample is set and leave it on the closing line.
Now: **30.9** mm
